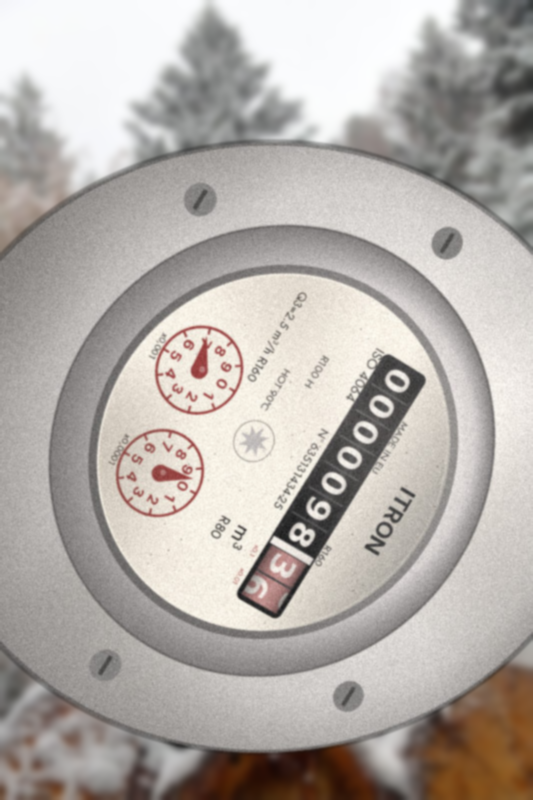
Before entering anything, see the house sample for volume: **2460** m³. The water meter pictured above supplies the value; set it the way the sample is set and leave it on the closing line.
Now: **98.3569** m³
